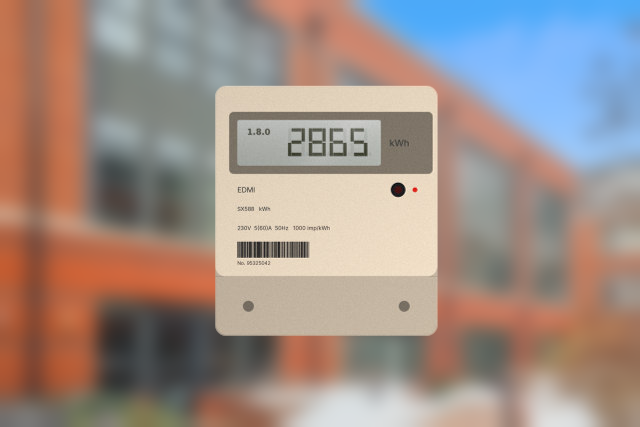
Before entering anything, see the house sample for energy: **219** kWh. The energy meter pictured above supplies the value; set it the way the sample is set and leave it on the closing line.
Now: **2865** kWh
